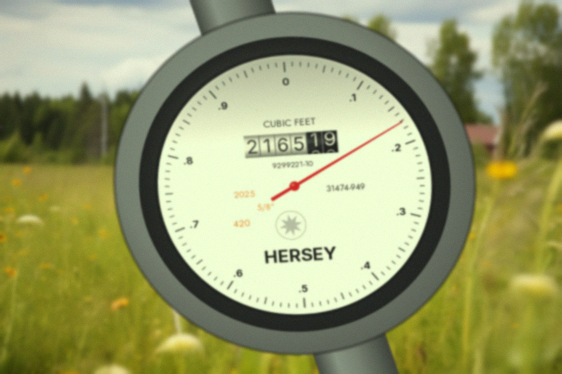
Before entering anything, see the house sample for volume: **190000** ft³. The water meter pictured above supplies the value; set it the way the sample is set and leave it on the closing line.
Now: **216519.17** ft³
